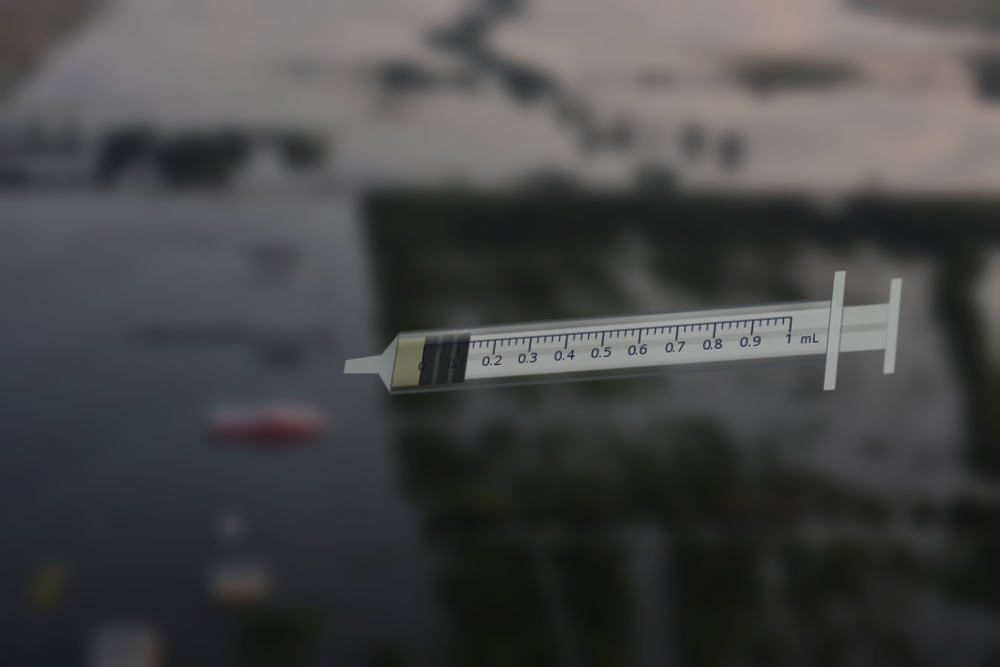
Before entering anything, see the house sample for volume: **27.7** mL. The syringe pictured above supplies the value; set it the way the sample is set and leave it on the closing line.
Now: **0** mL
